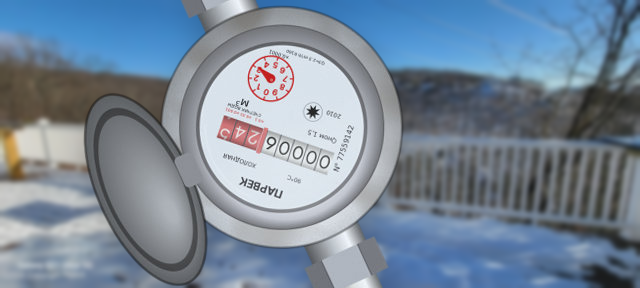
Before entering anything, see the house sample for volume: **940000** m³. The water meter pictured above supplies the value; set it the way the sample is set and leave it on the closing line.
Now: **6.2453** m³
